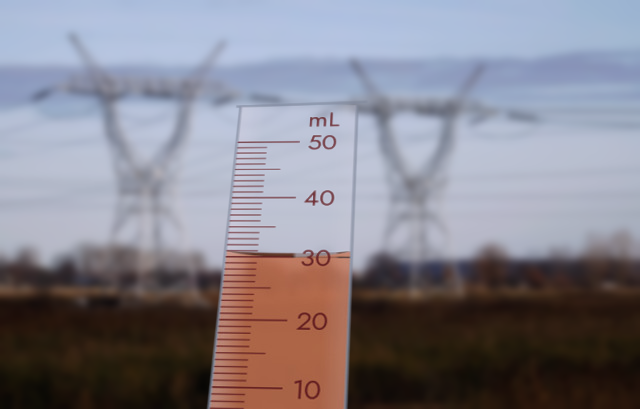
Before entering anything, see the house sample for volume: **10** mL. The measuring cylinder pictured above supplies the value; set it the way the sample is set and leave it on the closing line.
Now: **30** mL
